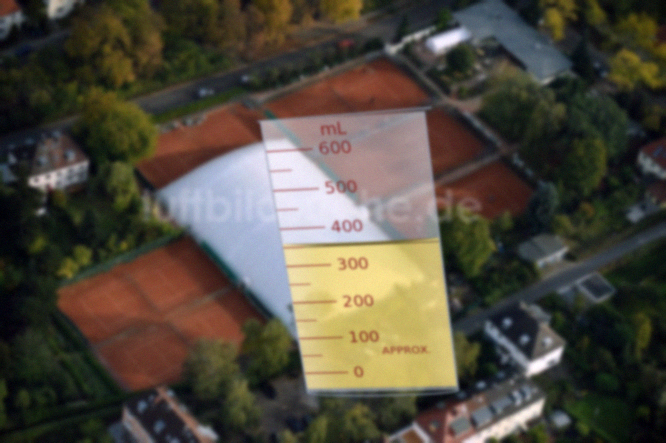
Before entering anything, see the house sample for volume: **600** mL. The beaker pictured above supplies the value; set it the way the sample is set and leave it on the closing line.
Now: **350** mL
